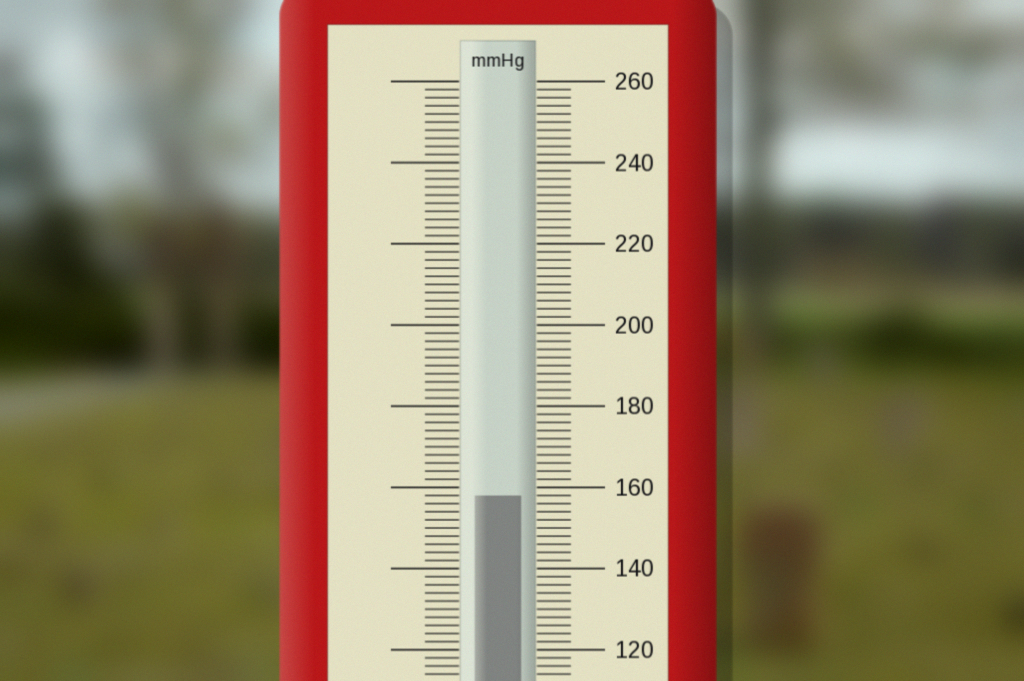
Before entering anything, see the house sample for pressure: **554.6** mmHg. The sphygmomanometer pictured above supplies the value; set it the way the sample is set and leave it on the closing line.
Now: **158** mmHg
